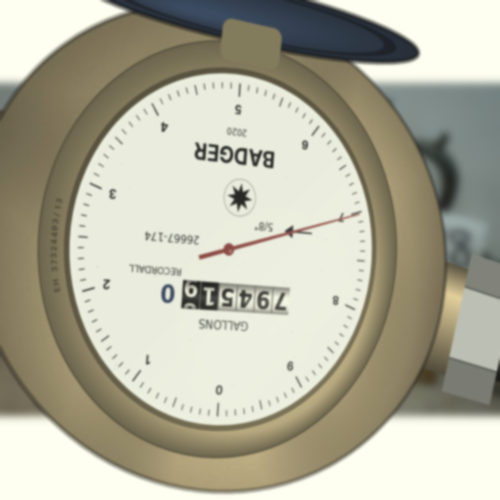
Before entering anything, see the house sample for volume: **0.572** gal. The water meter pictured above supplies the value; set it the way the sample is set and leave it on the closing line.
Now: **7945187.0** gal
